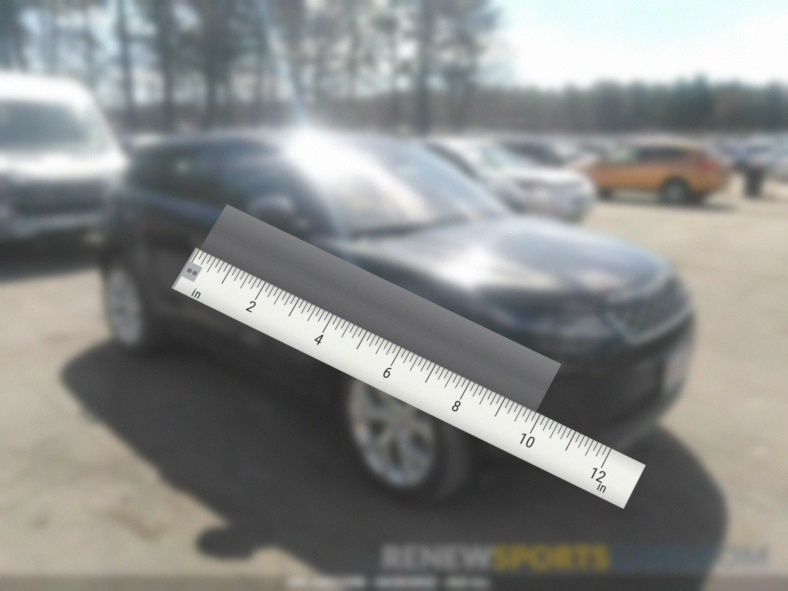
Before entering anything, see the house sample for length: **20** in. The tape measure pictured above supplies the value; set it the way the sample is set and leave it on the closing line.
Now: **9.875** in
